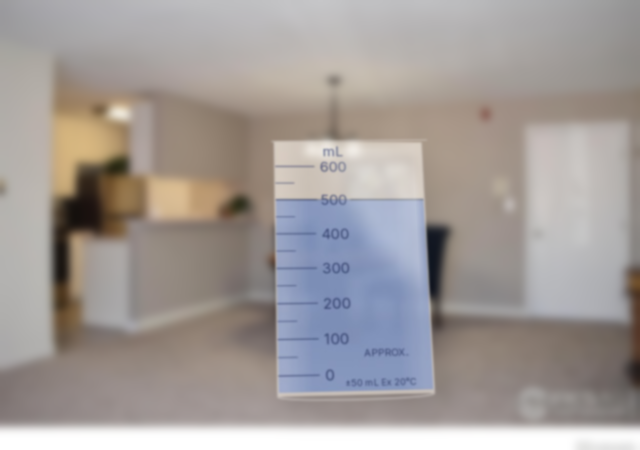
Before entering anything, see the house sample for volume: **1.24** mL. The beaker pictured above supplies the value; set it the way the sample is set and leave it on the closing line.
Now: **500** mL
